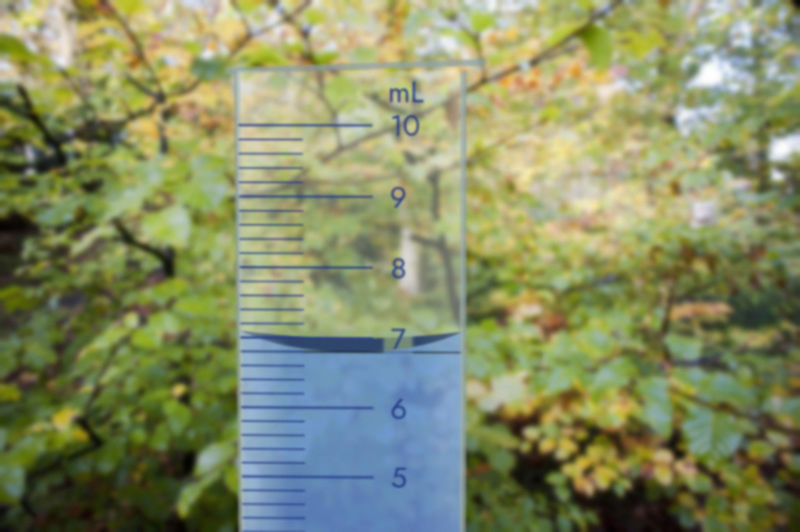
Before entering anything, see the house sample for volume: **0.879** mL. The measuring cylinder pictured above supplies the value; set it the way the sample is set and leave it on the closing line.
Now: **6.8** mL
